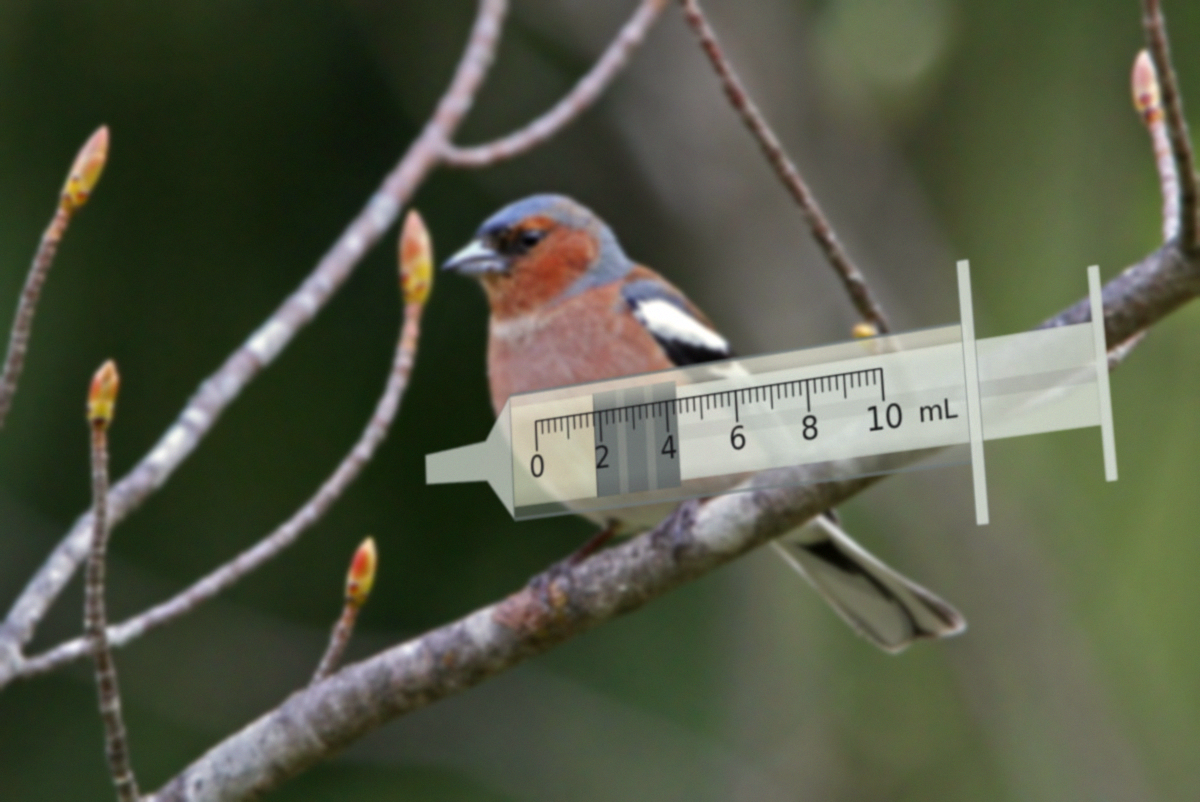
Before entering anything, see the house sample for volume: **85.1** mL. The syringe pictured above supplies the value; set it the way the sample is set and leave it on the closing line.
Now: **1.8** mL
